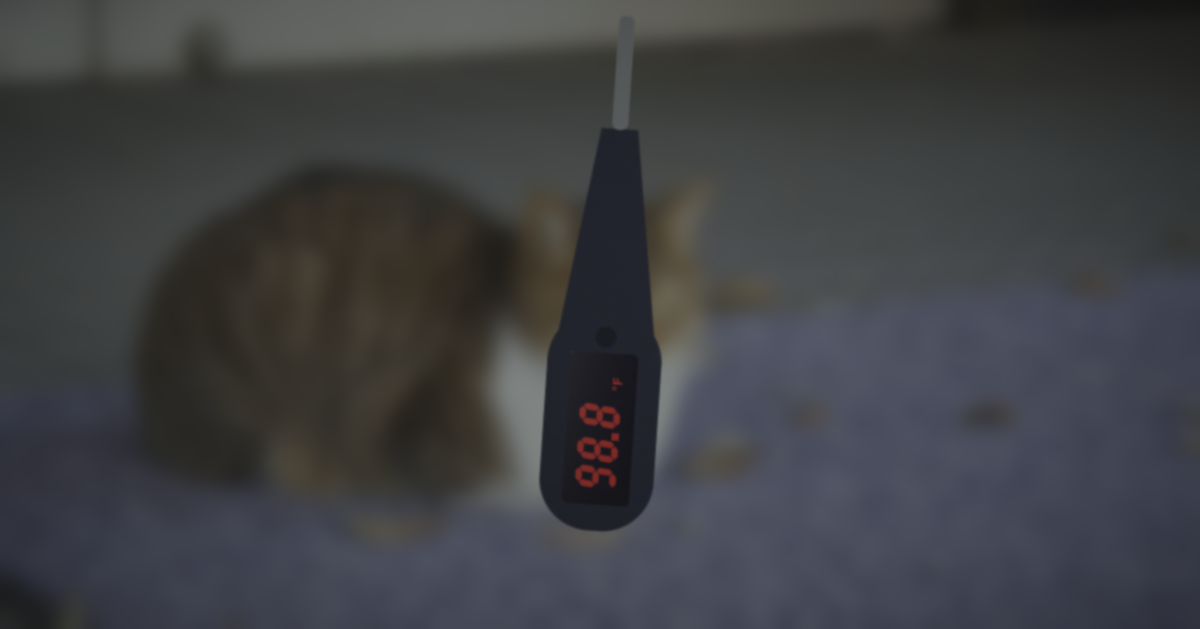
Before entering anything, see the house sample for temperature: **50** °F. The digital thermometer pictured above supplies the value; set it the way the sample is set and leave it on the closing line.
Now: **98.8** °F
